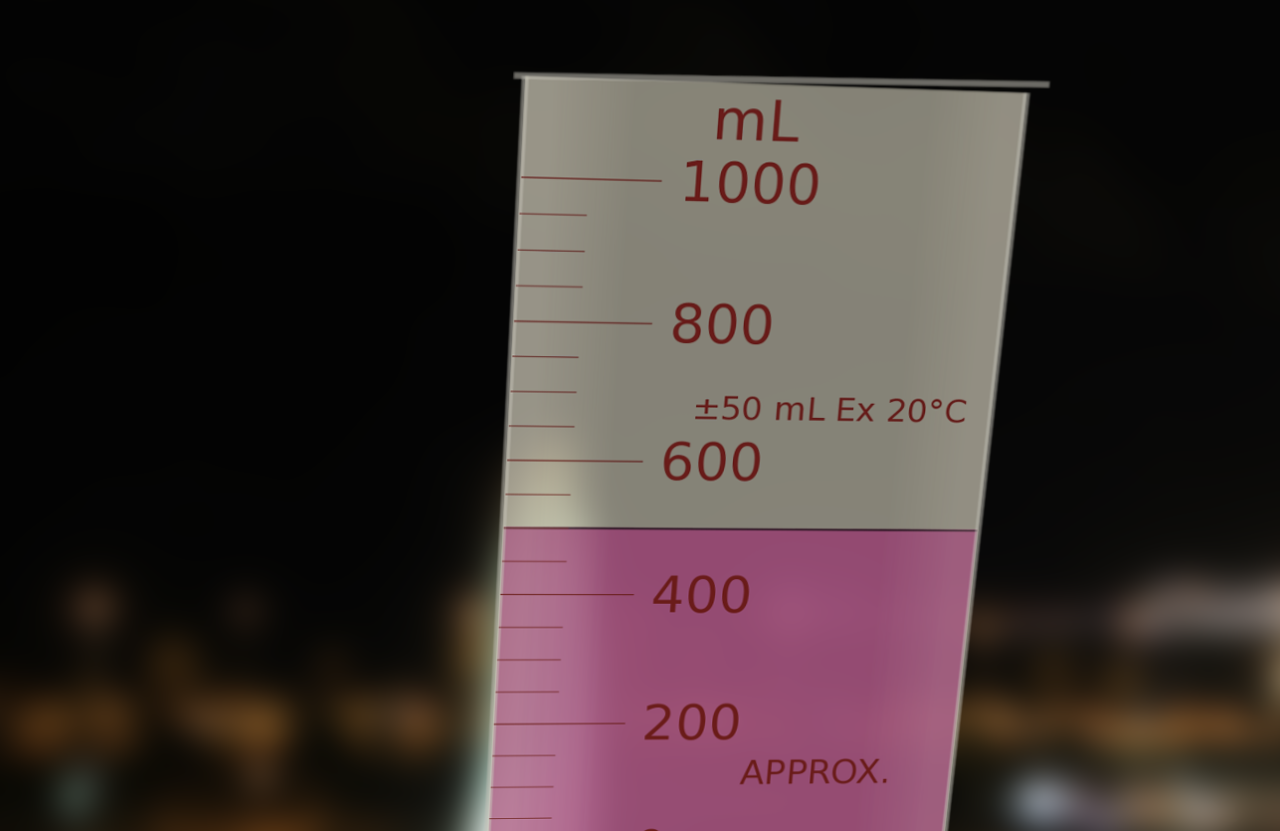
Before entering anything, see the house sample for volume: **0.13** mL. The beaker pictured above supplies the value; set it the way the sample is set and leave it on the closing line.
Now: **500** mL
